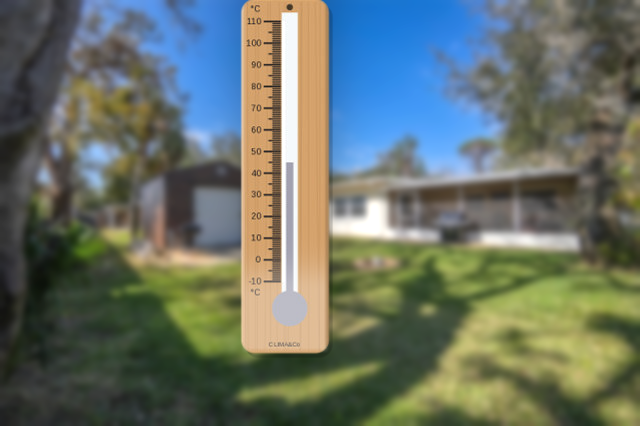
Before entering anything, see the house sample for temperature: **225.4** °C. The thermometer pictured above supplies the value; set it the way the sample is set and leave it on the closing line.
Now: **45** °C
